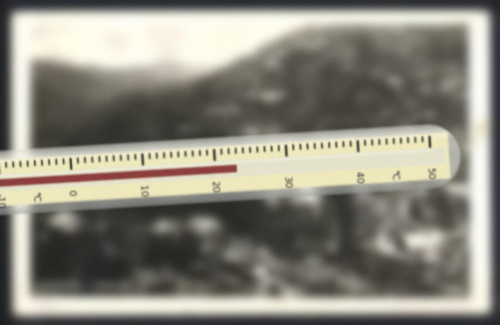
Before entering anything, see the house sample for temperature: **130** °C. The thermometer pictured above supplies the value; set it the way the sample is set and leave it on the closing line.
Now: **23** °C
